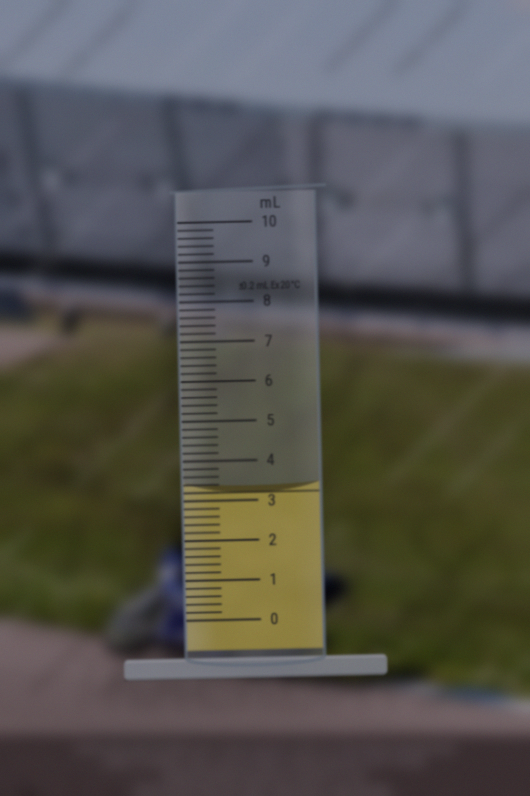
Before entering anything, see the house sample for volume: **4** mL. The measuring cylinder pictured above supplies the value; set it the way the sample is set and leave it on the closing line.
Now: **3.2** mL
